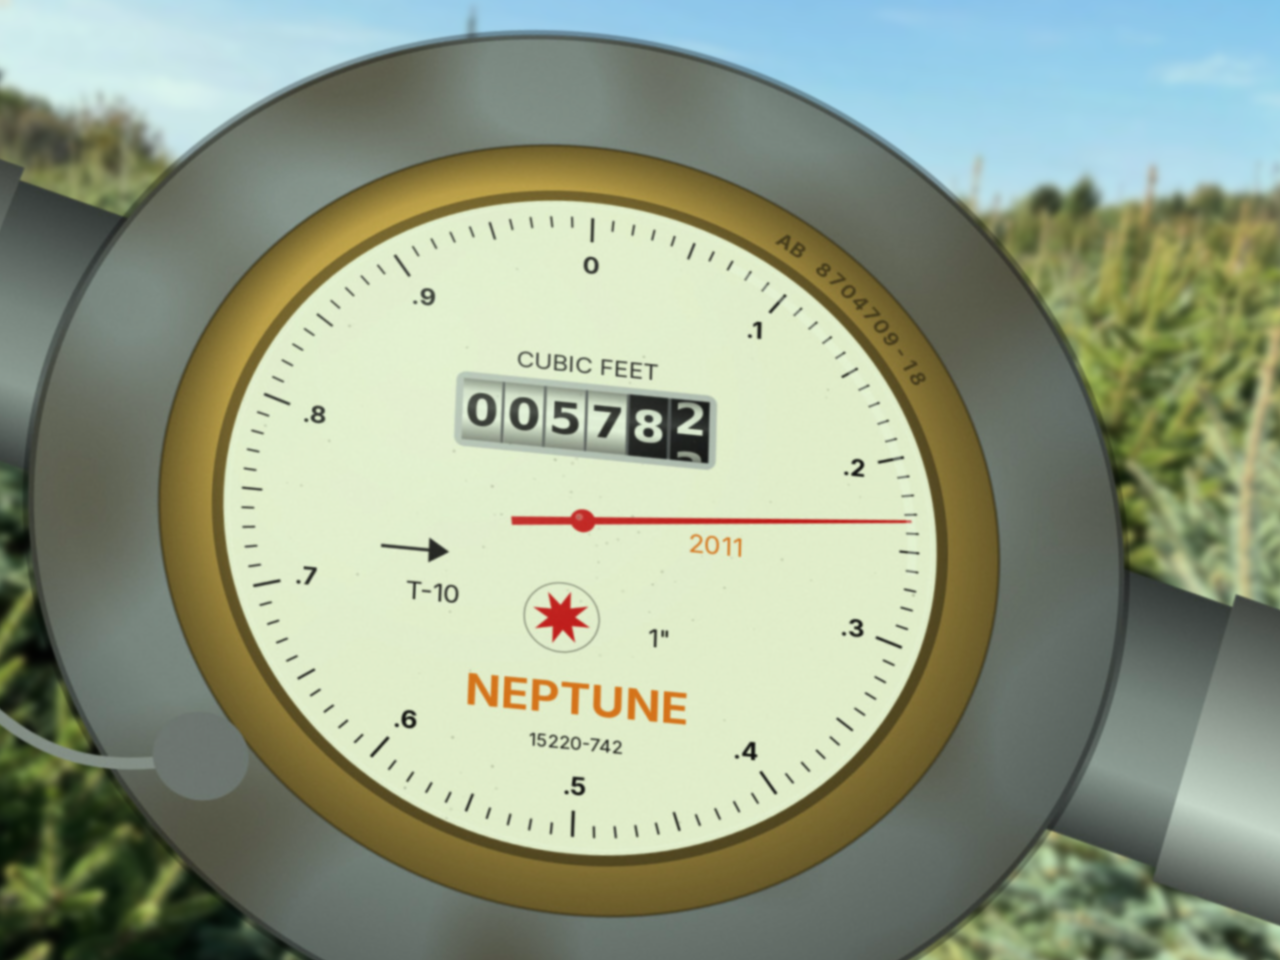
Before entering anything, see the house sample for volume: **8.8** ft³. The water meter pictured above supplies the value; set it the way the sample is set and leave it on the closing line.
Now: **5782.23** ft³
